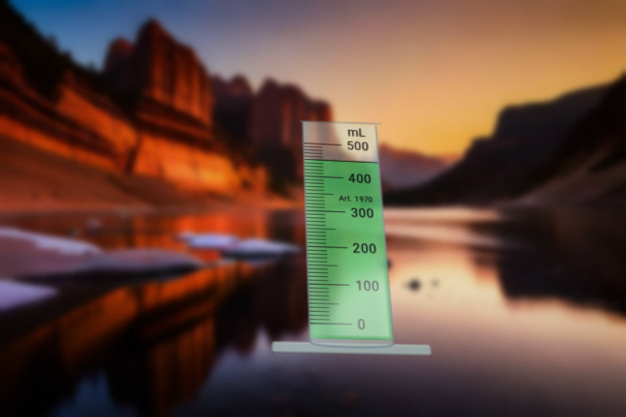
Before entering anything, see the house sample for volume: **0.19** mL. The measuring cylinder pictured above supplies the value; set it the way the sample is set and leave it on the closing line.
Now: **450** mL
